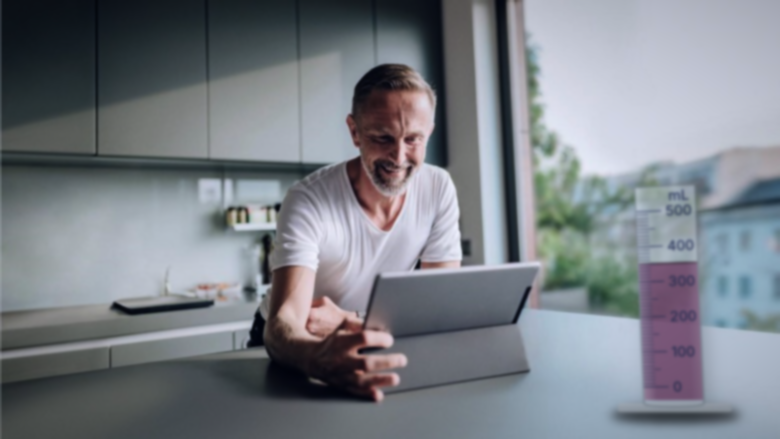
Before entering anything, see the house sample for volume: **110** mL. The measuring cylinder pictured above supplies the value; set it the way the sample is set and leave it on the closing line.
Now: **350** mL
